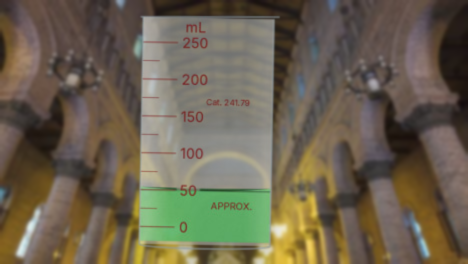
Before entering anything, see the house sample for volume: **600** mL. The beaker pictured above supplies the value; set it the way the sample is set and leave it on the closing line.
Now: **50** mL
